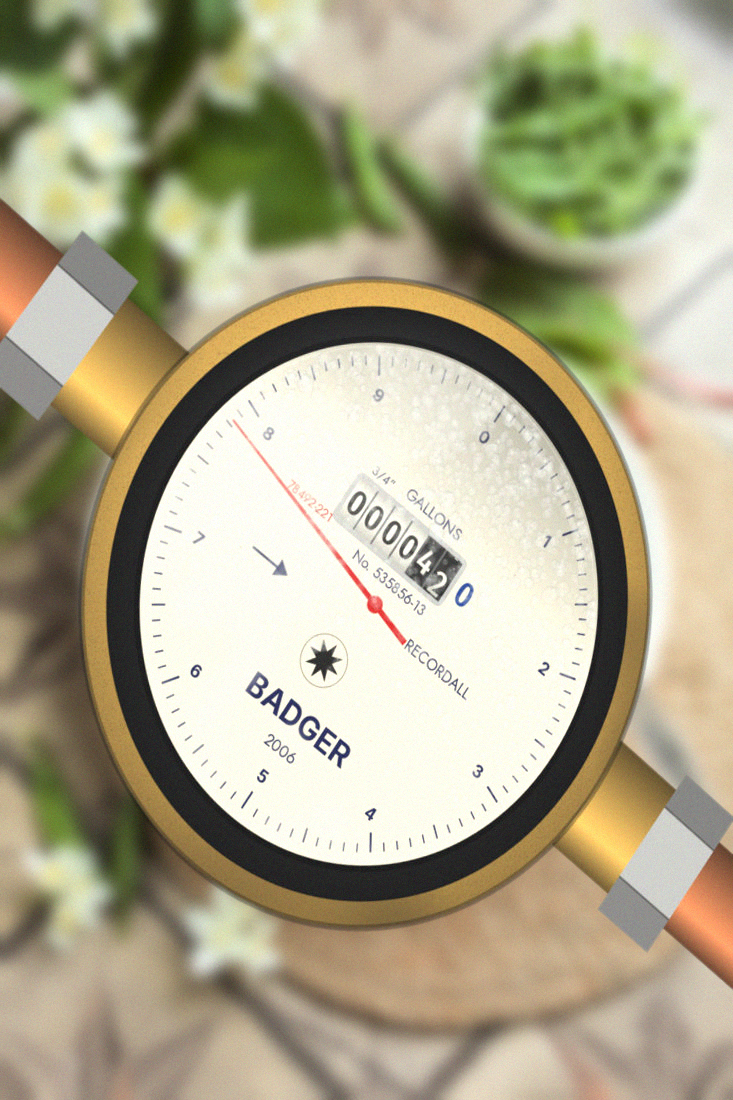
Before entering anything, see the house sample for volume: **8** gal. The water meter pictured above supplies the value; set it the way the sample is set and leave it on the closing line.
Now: **417.8** gal
